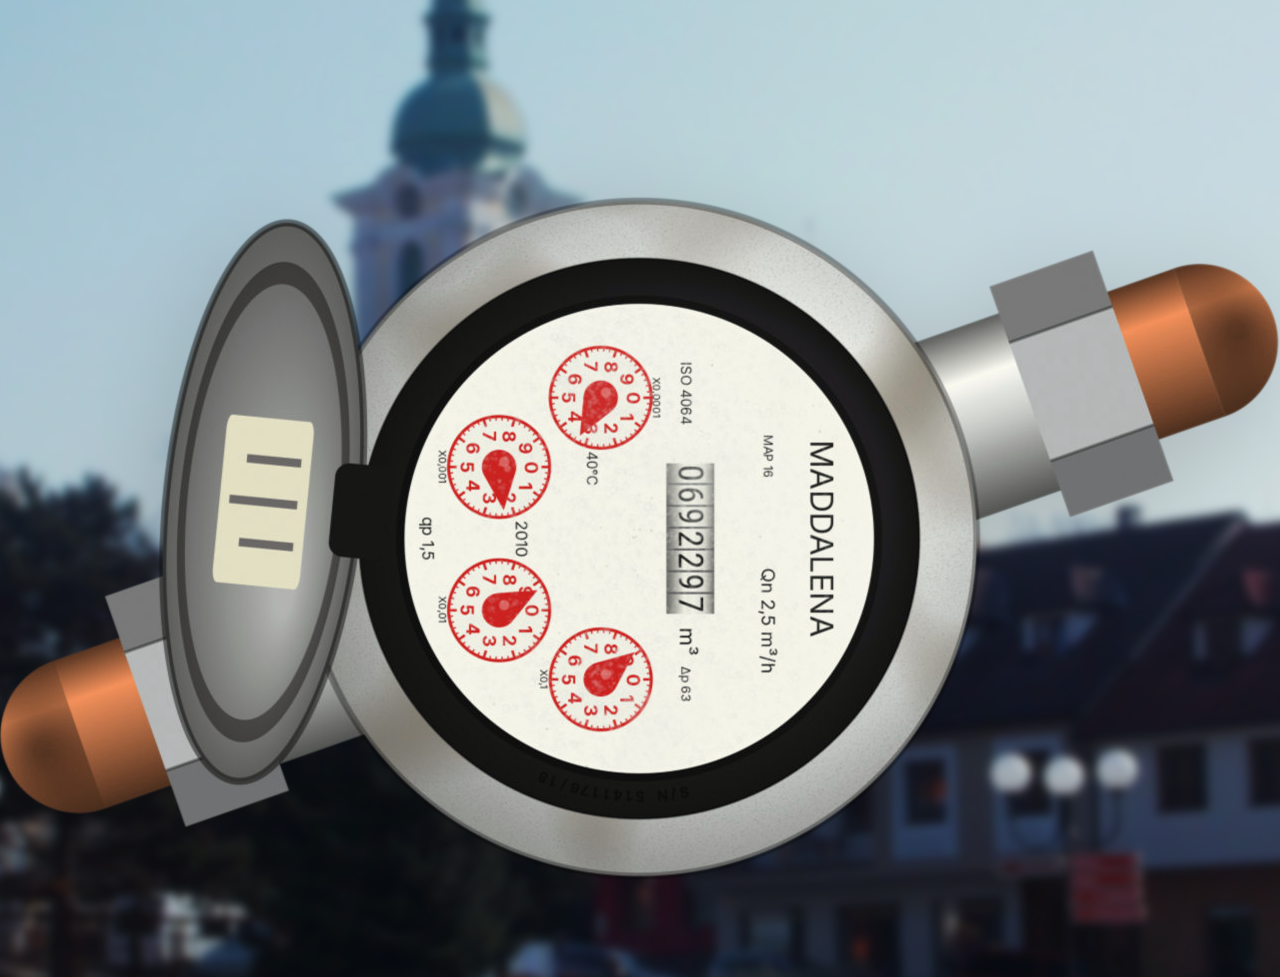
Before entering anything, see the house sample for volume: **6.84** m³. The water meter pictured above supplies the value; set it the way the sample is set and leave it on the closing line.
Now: **692297.8923** m³
